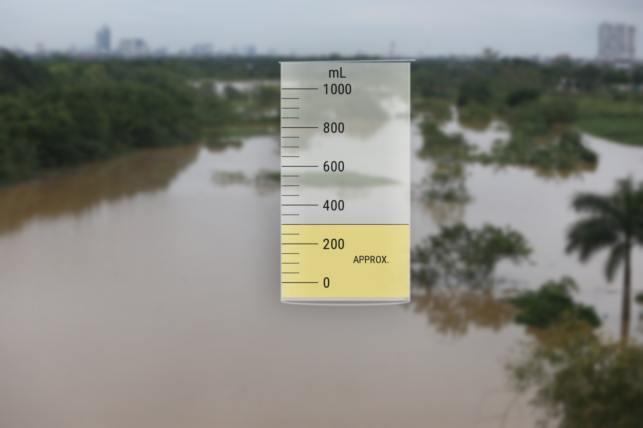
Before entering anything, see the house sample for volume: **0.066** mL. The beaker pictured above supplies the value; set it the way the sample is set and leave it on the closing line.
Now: **300** mL
